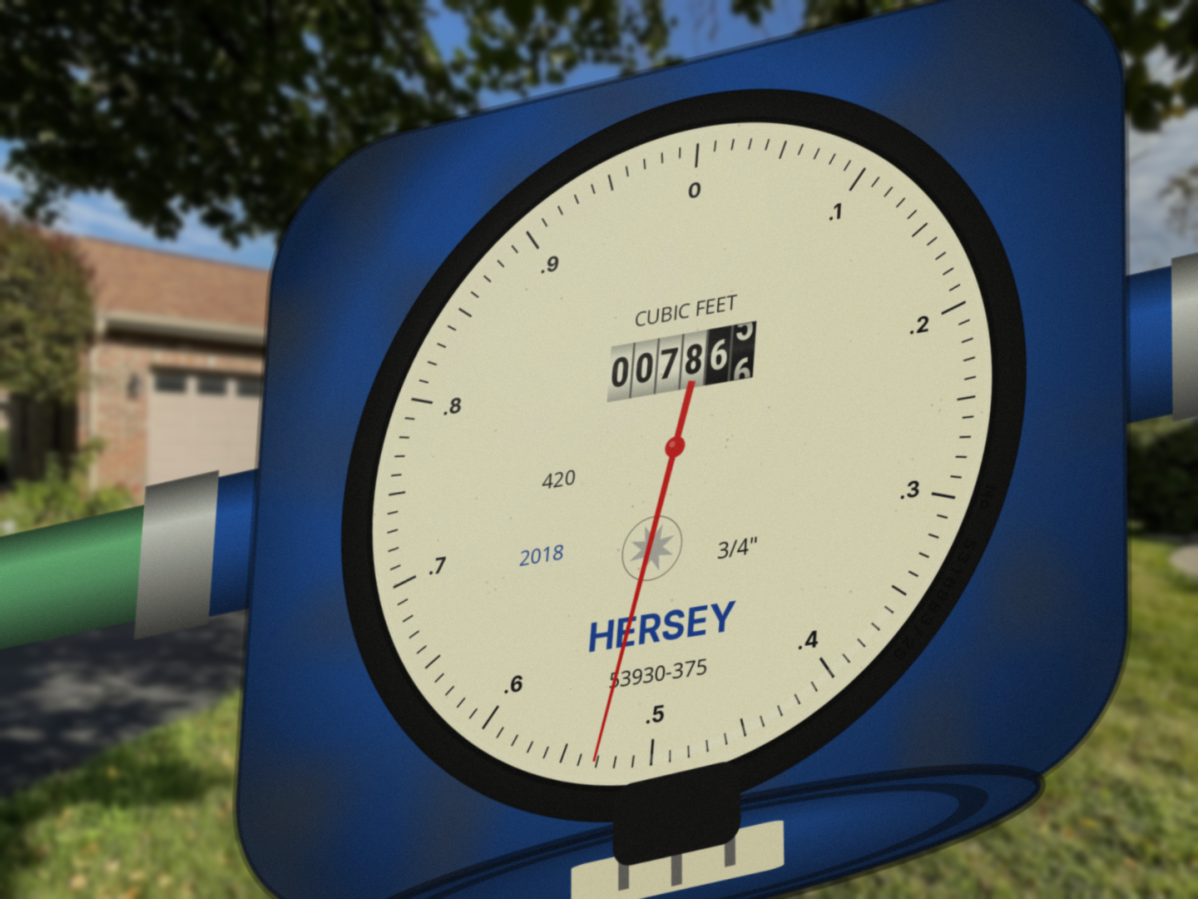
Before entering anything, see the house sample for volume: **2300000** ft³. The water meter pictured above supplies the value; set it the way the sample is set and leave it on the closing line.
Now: **7865.53** ft³
